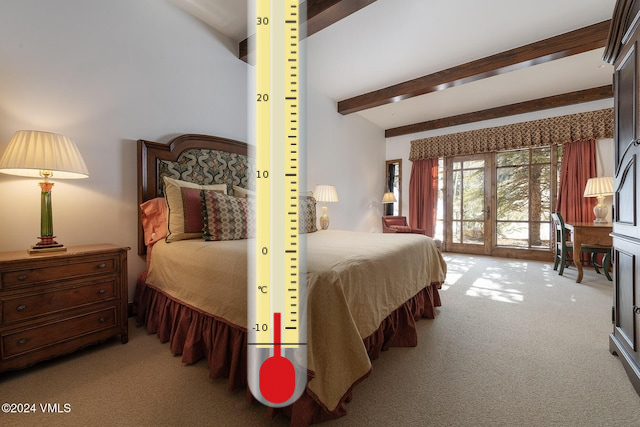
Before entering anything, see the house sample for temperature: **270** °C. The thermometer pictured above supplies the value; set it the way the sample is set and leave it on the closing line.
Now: **-8** °C
